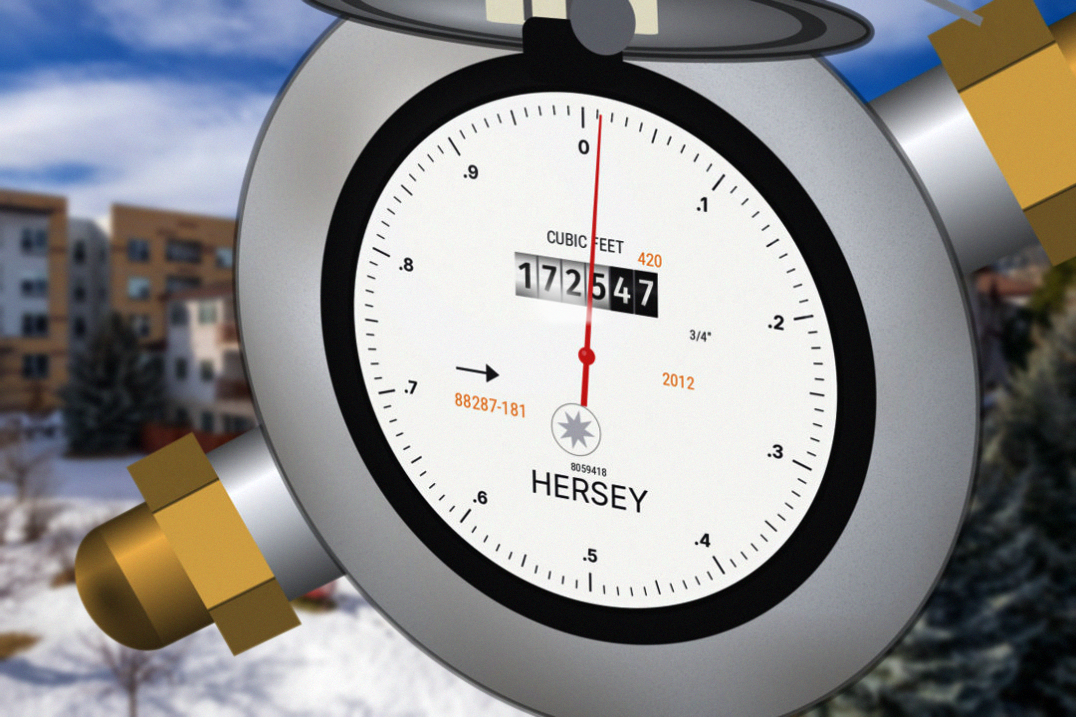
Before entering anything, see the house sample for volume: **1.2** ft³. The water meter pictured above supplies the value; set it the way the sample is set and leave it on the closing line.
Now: **172547.01** ft³
